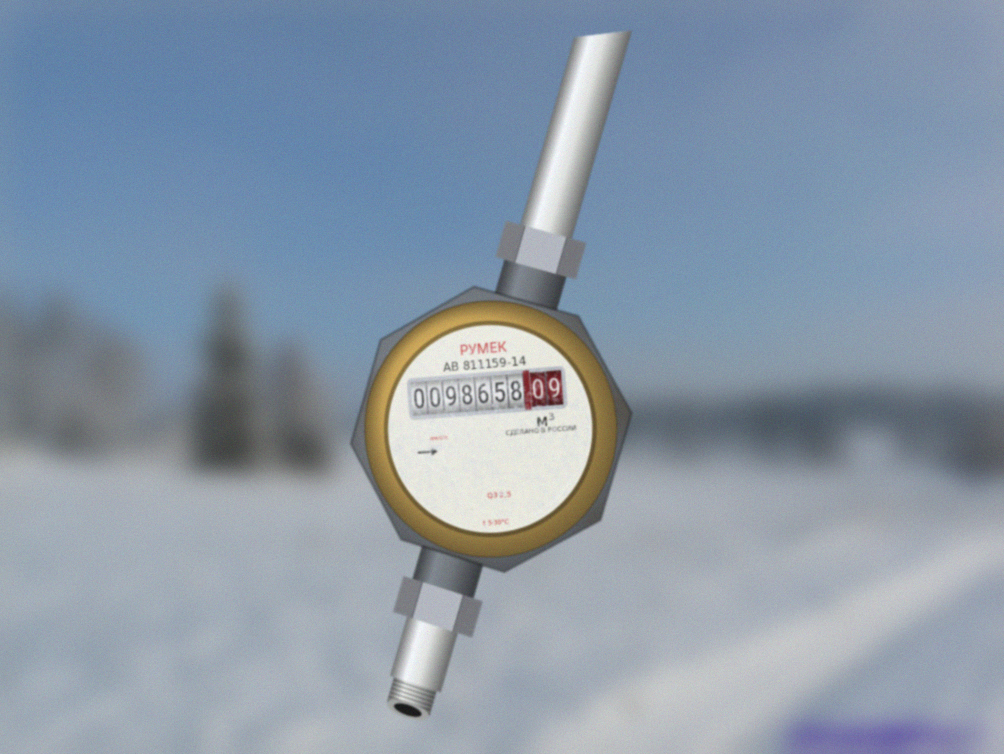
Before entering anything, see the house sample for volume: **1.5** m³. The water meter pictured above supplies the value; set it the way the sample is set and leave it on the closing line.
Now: **98658.09** m³
